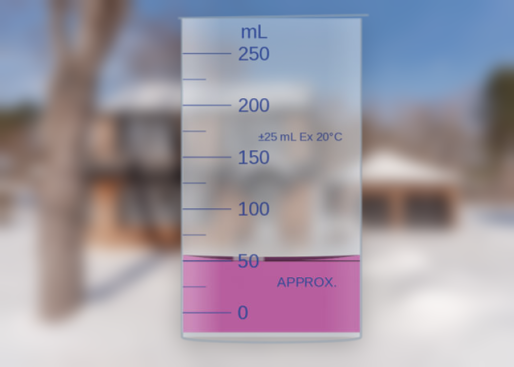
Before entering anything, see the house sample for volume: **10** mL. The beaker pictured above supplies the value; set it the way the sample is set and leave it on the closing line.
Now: **50** mL
